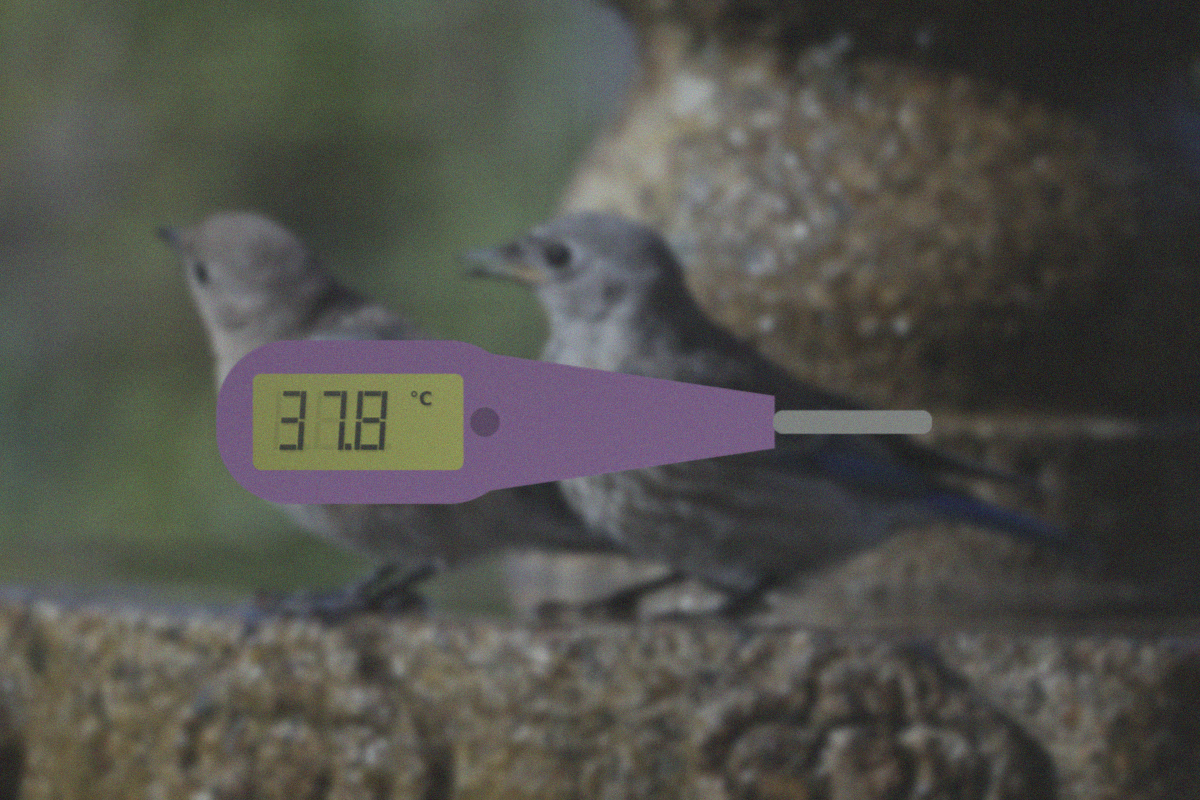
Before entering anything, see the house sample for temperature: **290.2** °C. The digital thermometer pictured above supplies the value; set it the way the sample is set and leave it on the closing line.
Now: **37.8** °C
